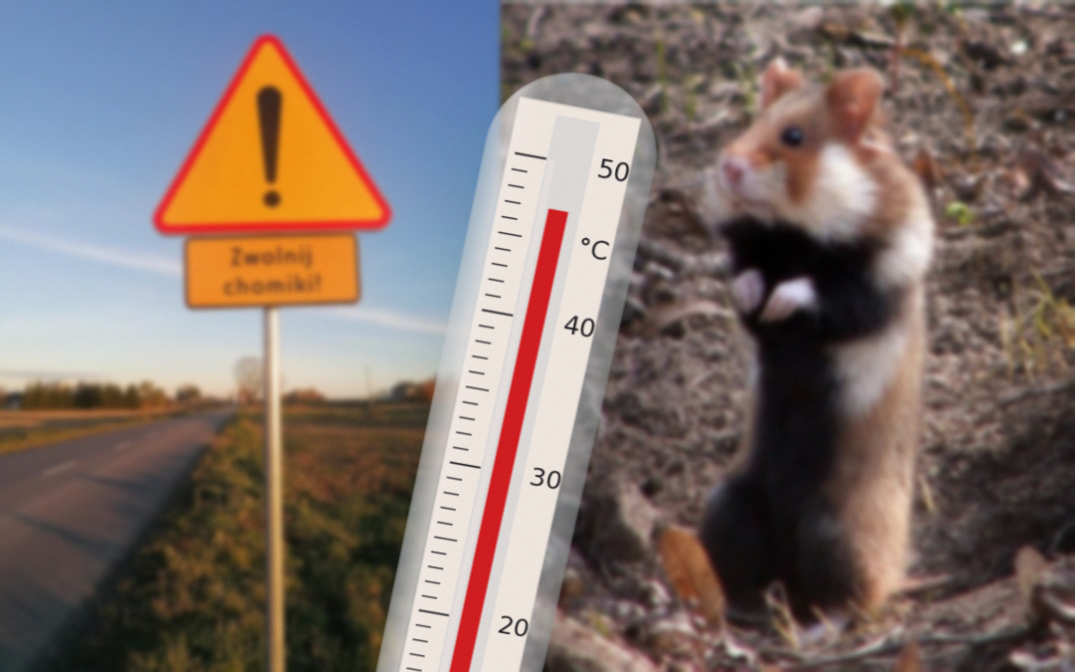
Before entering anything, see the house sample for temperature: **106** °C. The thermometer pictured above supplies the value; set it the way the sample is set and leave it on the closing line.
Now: **47** °C
